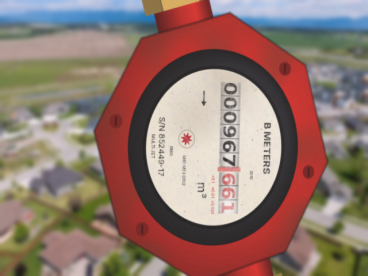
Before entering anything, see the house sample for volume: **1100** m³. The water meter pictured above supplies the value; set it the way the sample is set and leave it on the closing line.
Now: **967.661** m³
